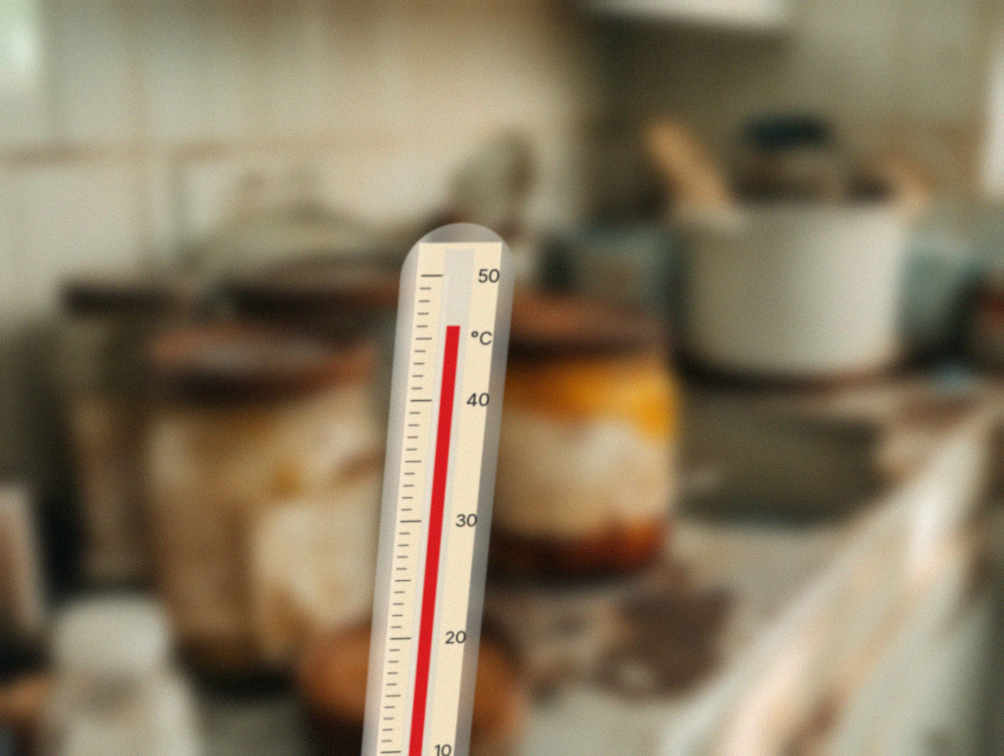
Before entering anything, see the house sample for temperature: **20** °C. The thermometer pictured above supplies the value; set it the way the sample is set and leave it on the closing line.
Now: **46** °C
